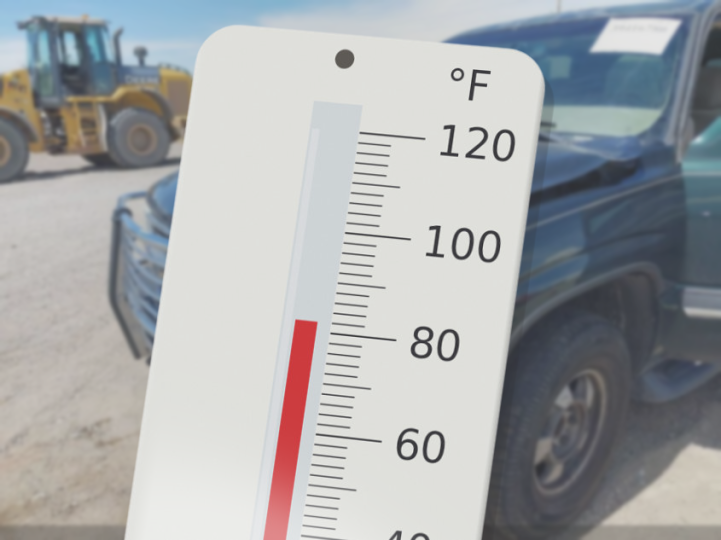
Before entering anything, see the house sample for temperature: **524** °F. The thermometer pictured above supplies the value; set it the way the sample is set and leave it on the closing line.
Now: **82** °F
